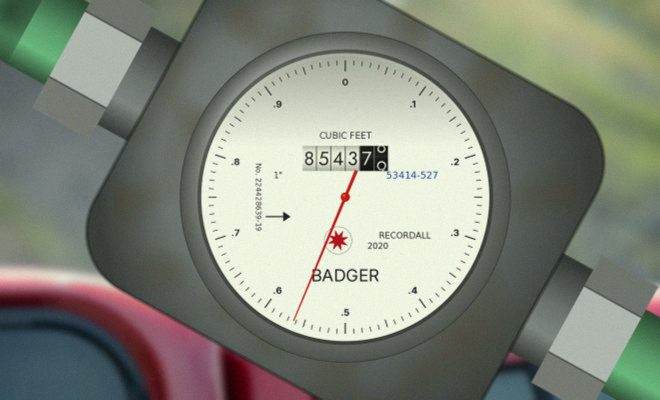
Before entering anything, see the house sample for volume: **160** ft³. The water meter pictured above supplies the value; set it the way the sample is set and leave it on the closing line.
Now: **854378.56** ft³
